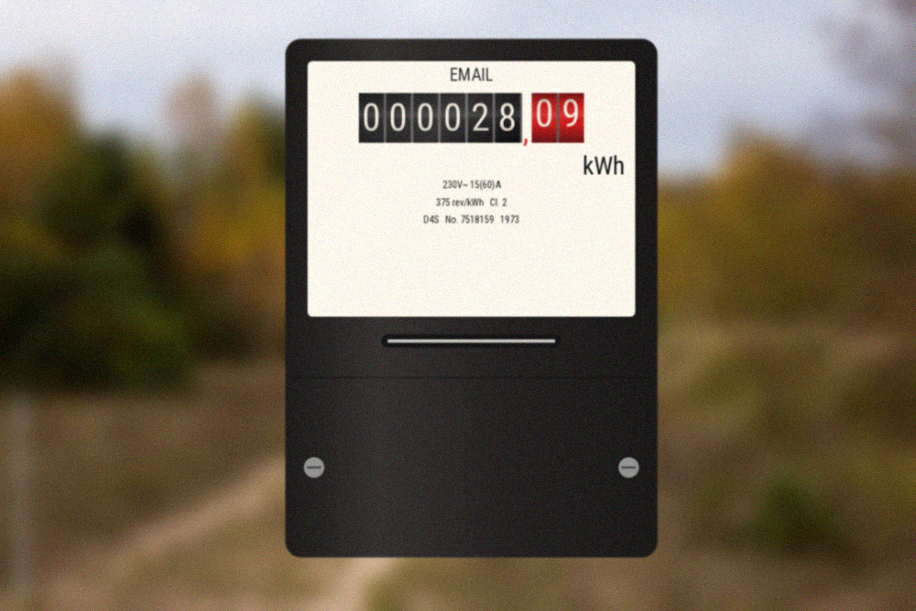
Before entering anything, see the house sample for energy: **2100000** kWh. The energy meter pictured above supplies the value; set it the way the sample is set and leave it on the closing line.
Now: **28.09** kWh
